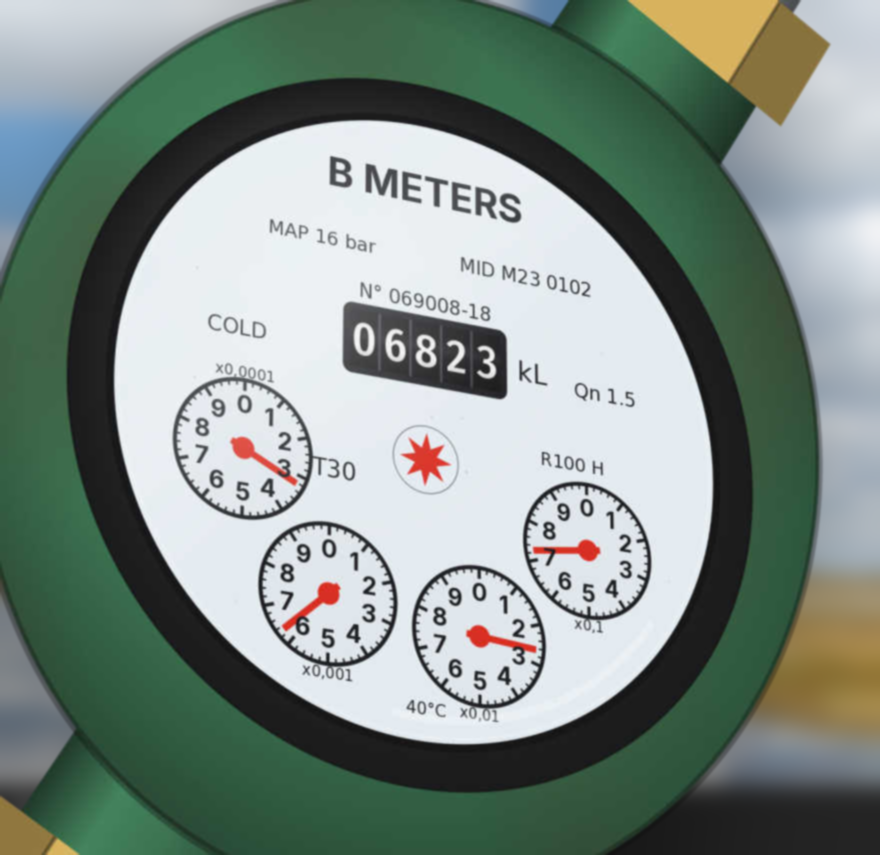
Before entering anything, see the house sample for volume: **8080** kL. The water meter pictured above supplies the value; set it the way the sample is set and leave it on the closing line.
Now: **6823.7263** kL
